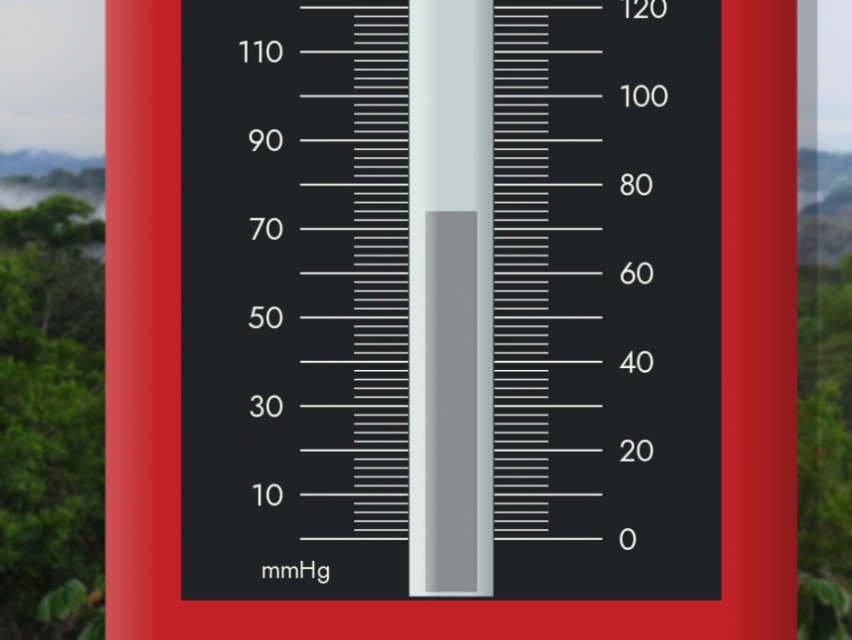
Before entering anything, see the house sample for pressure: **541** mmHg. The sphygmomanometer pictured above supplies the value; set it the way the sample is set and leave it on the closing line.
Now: **74** mmHg
